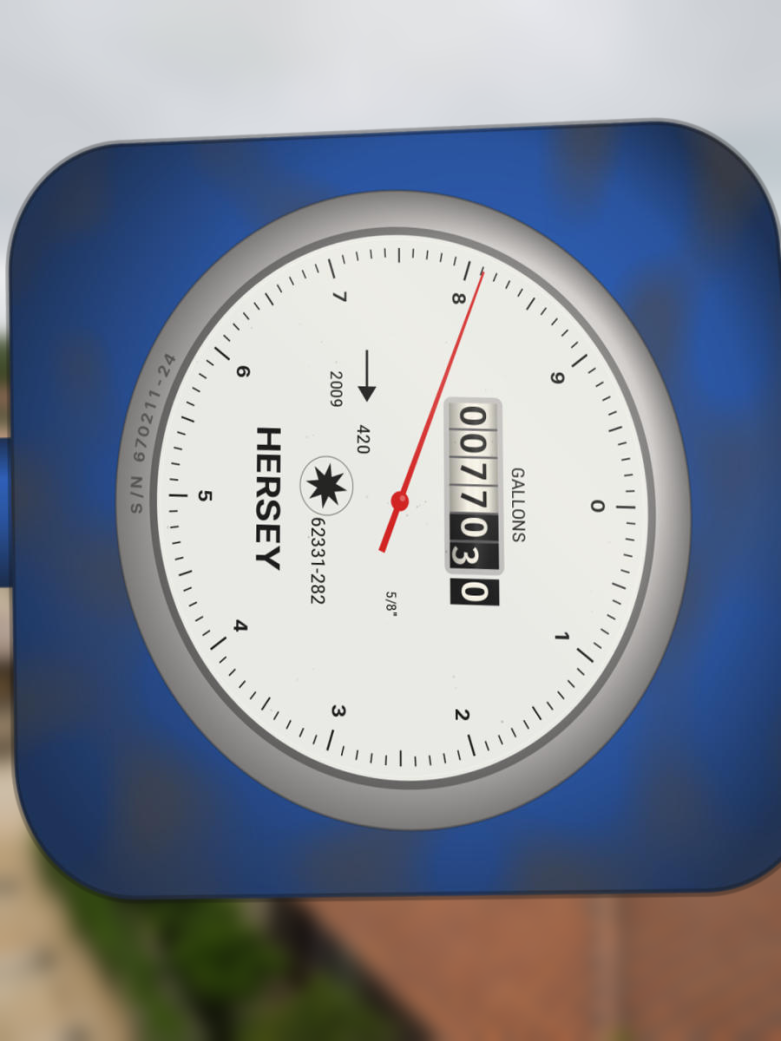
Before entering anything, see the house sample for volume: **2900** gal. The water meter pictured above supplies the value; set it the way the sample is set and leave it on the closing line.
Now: **77028.1** gal
